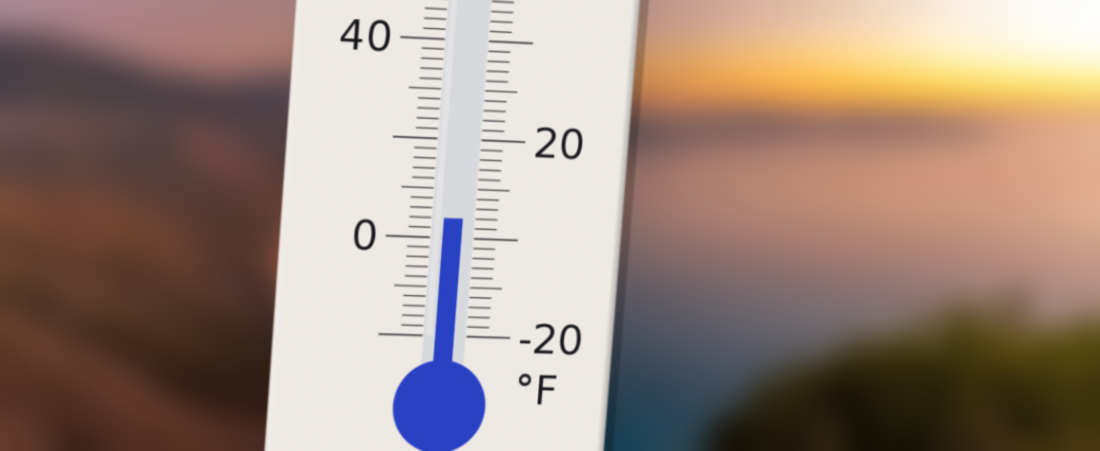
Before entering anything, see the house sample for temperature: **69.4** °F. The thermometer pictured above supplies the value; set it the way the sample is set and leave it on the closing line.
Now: **4** °F
